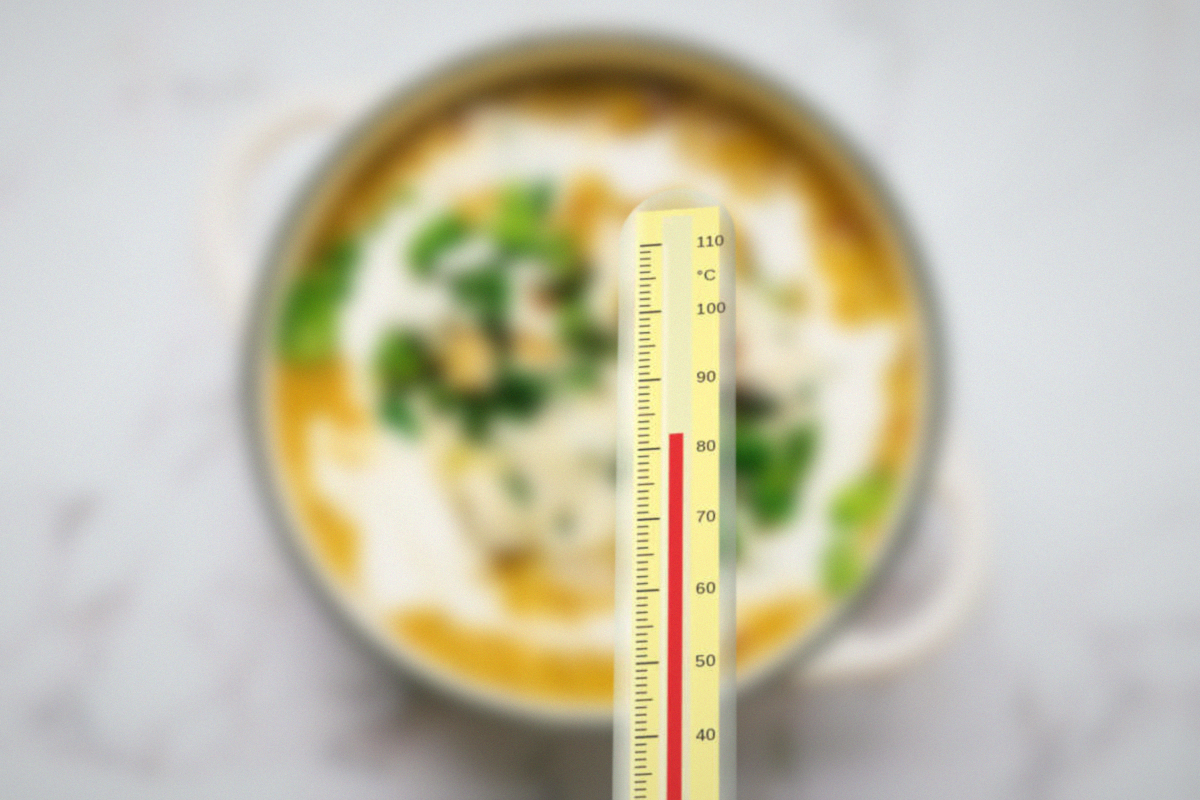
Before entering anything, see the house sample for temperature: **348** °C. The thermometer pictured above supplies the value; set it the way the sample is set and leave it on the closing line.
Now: **82** °C
